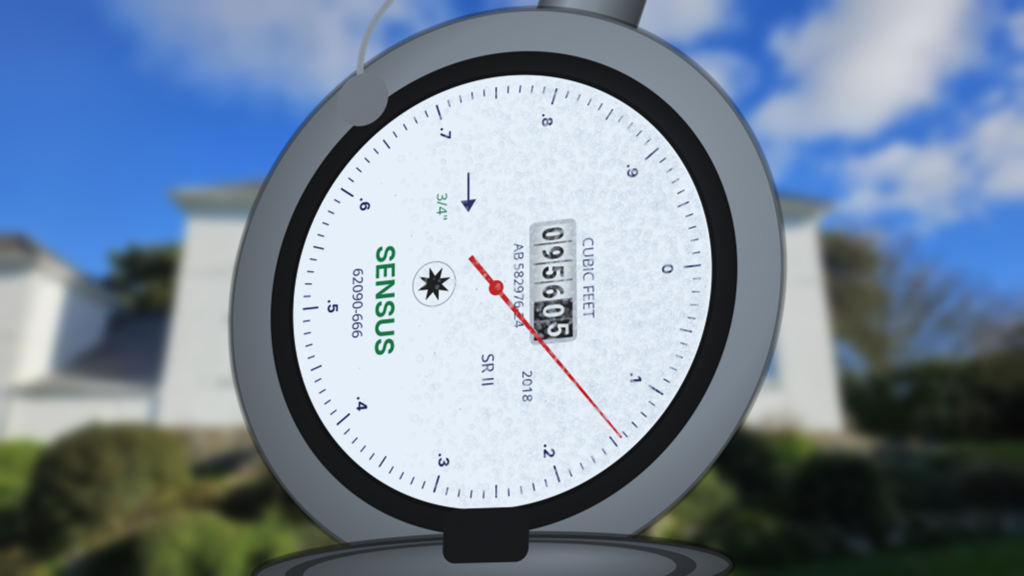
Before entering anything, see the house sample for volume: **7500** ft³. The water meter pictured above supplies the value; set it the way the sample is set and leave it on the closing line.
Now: **95605.14** ft³
